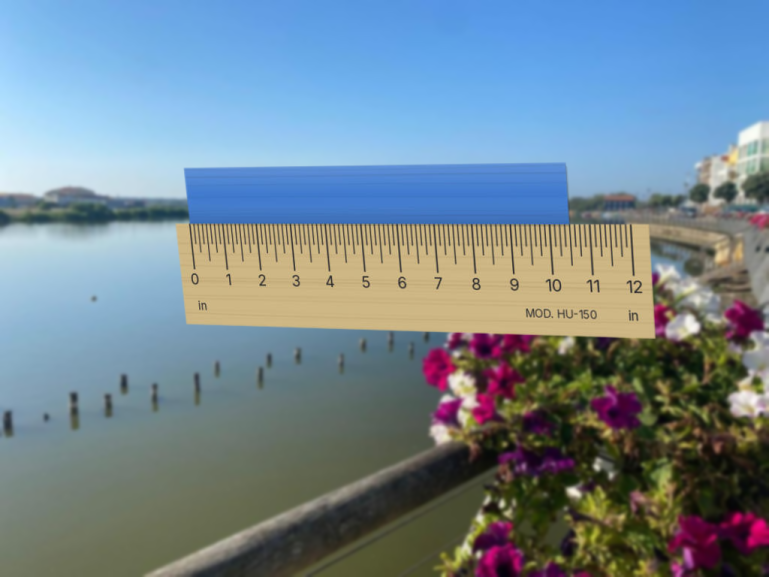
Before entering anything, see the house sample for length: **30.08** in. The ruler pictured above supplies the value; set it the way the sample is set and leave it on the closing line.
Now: **10.5** in
